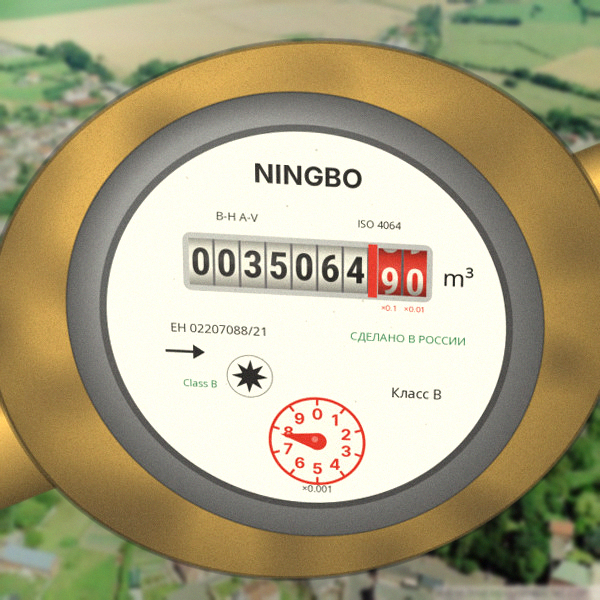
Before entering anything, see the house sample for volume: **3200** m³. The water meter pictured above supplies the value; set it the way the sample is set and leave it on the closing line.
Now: **35064.897** m³
